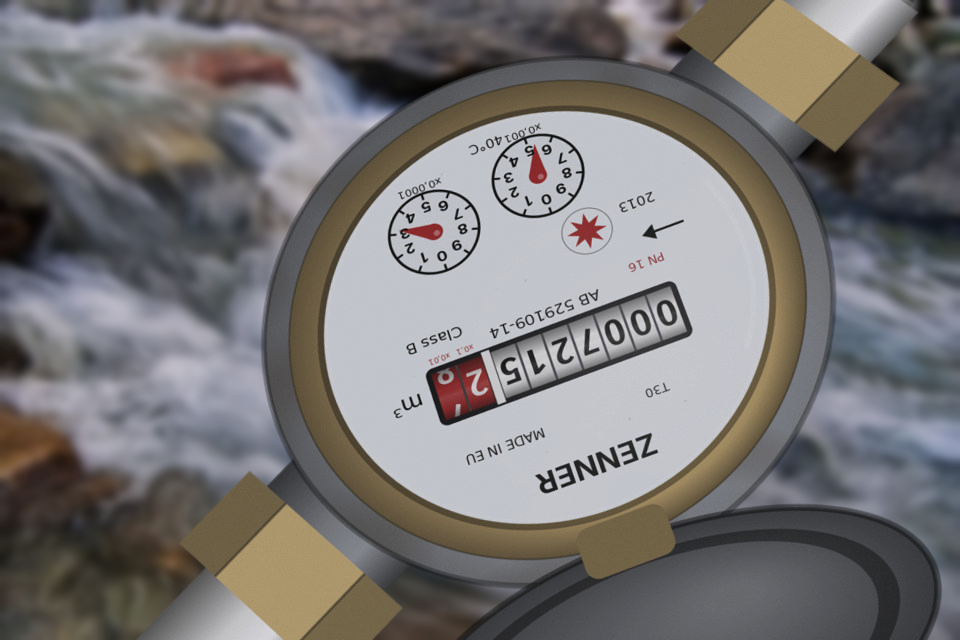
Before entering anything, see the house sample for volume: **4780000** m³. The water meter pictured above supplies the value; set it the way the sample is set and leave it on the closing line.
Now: **7215.2753** m³
